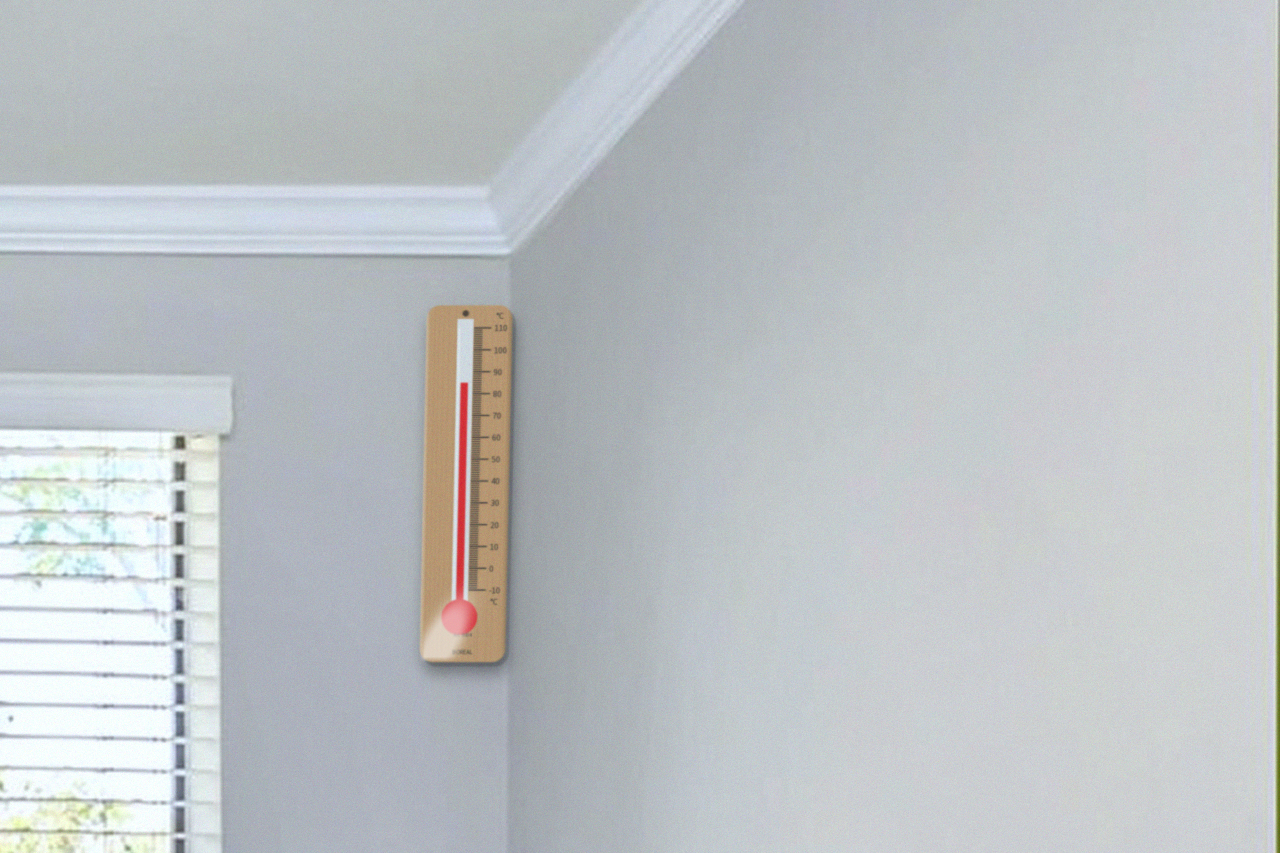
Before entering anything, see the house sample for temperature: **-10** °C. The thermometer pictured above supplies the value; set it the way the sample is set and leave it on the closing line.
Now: **85** °C
